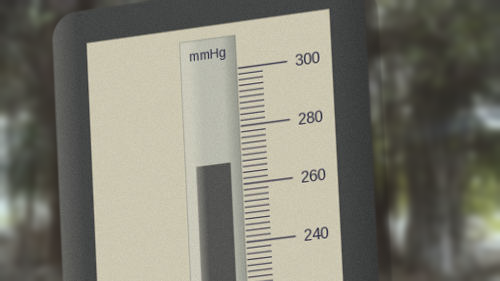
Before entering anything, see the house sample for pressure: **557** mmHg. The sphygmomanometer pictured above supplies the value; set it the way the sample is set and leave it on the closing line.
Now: **268** mmHg
